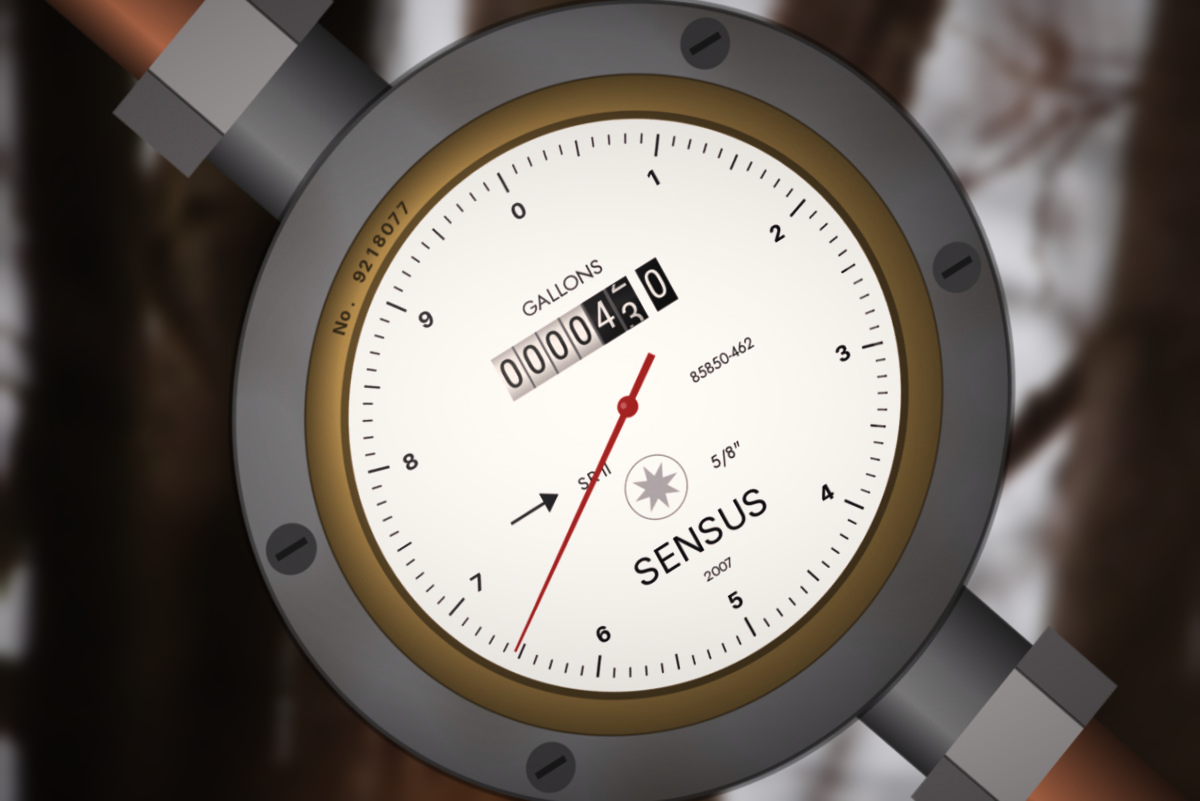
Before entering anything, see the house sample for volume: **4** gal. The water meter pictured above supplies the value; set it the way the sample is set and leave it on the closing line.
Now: **426.5** gal
